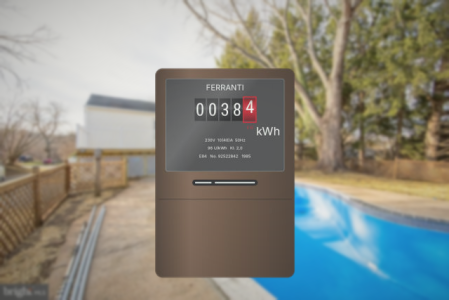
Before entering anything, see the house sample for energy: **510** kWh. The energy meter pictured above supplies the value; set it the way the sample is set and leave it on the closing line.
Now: **38.4** kWh
